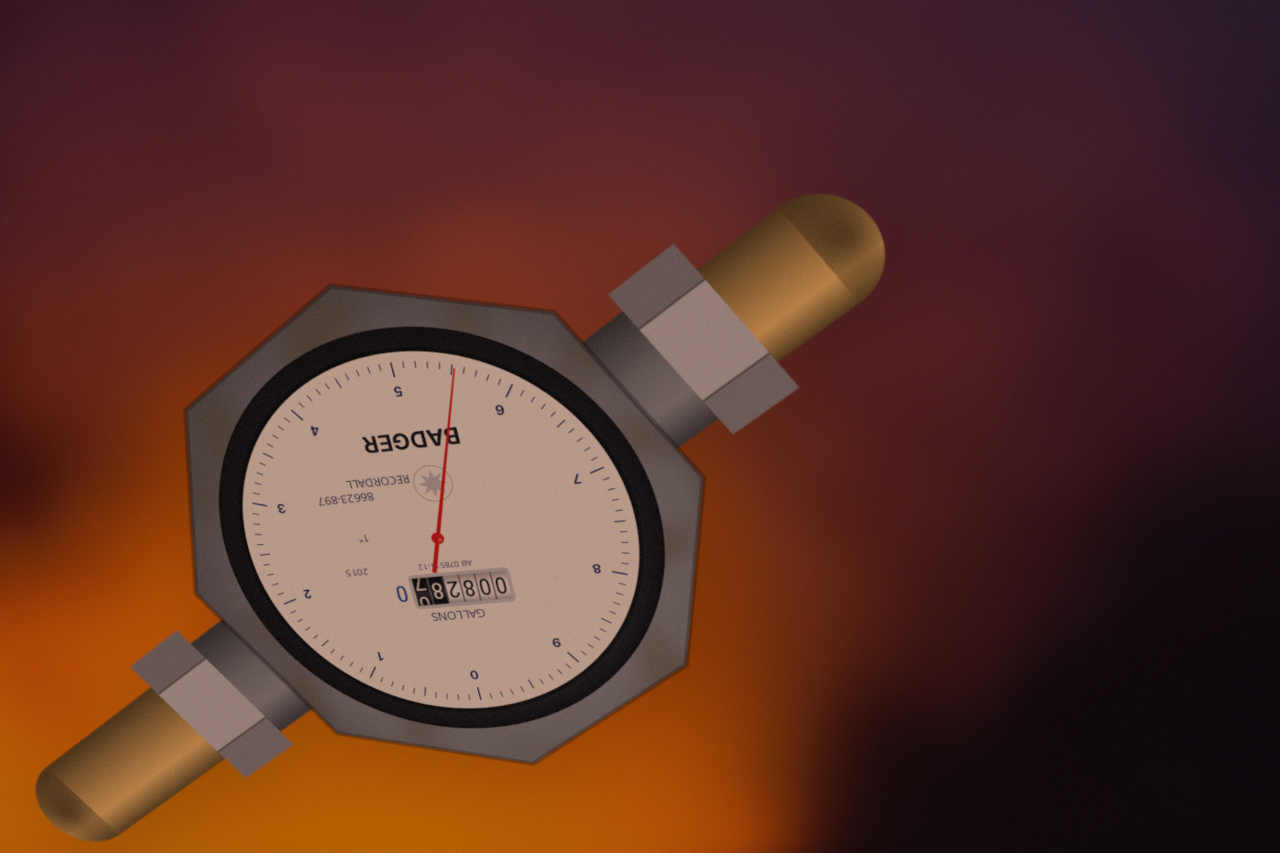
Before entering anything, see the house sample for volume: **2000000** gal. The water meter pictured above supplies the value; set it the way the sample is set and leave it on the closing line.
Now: **82865.5** gal
